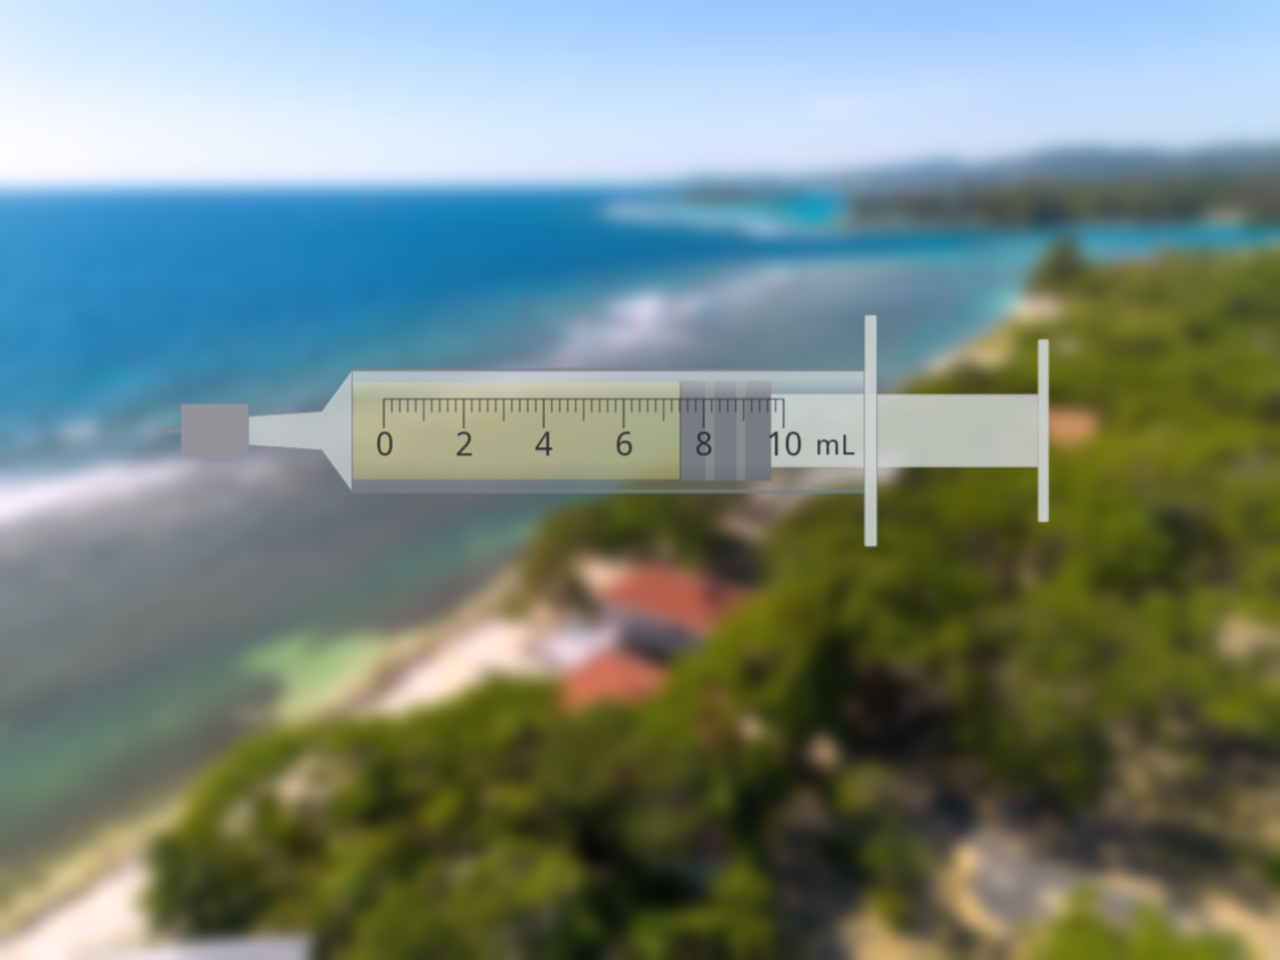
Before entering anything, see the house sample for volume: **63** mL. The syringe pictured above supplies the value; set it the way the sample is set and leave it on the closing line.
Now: **7.4** mL
